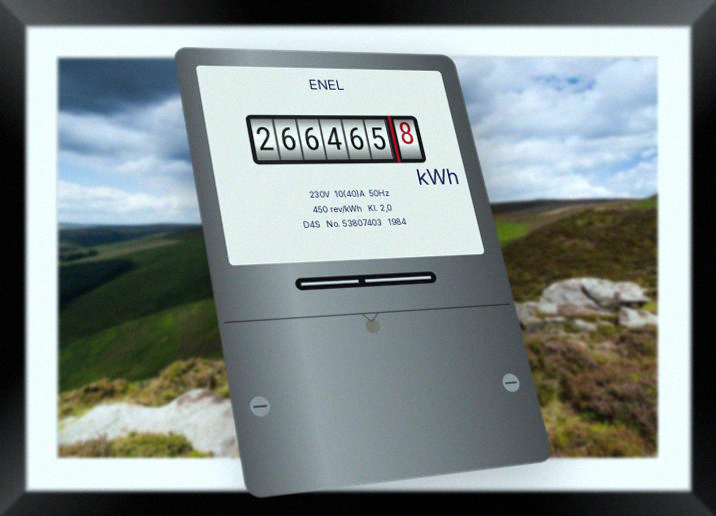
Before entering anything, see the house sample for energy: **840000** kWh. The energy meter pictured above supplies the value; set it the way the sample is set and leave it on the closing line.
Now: **266465.8** kWh
